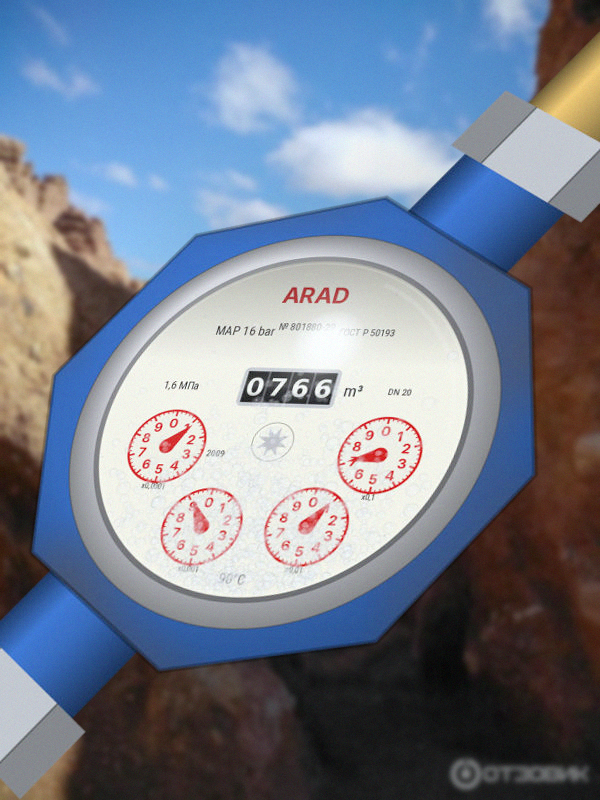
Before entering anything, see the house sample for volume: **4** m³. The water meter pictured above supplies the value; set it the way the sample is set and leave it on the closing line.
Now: **766.7091** m³
